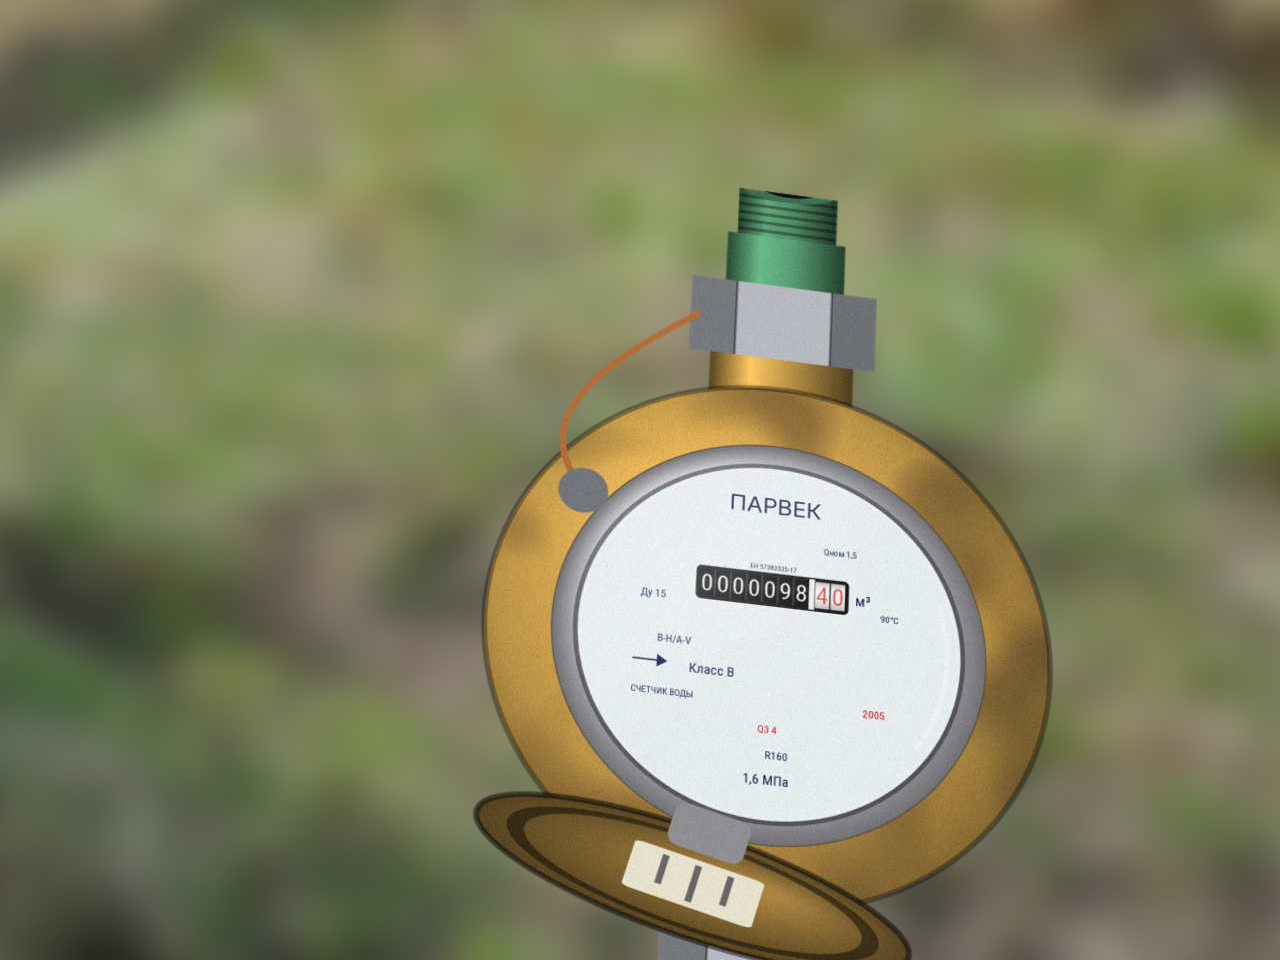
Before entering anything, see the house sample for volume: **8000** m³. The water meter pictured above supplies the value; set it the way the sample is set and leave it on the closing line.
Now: **98.40** m³
